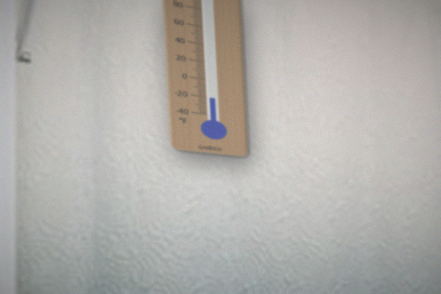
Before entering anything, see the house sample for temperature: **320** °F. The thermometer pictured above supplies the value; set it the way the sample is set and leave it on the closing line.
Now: **-20** °F
